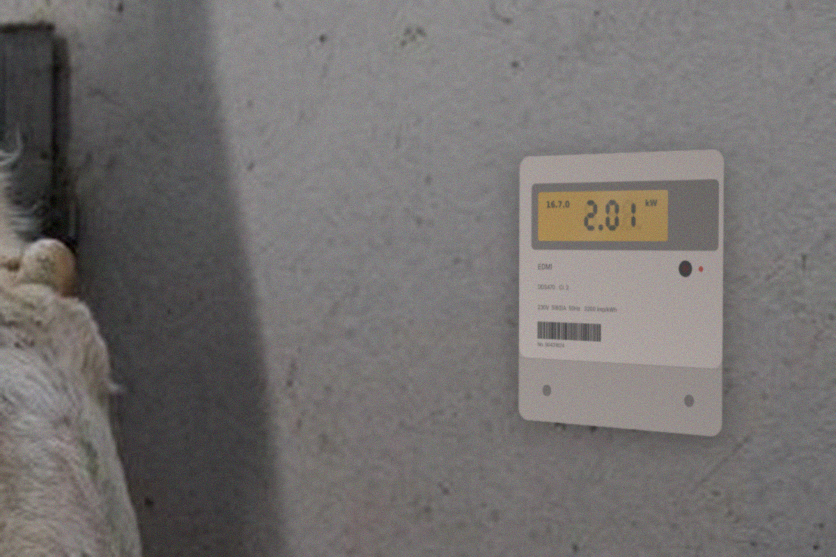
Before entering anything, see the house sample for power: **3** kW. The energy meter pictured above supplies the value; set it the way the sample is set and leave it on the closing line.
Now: **2.01** kW
